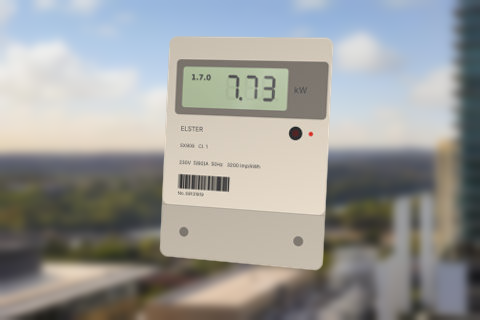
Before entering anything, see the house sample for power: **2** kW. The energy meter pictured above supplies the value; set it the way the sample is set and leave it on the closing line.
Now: **7.73** kW
